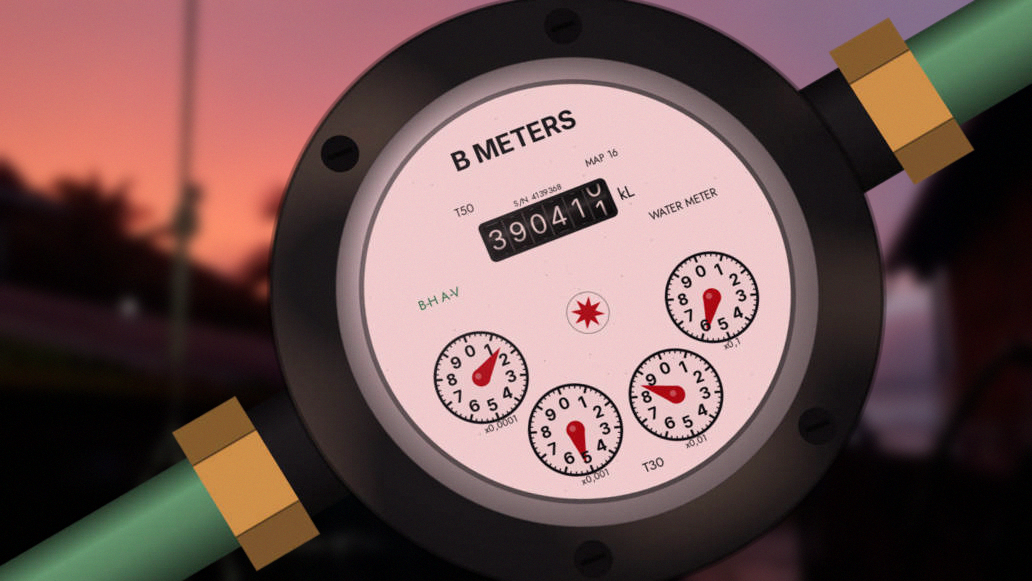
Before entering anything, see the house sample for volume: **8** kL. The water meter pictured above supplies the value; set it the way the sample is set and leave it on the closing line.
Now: **390410.5851** kL
